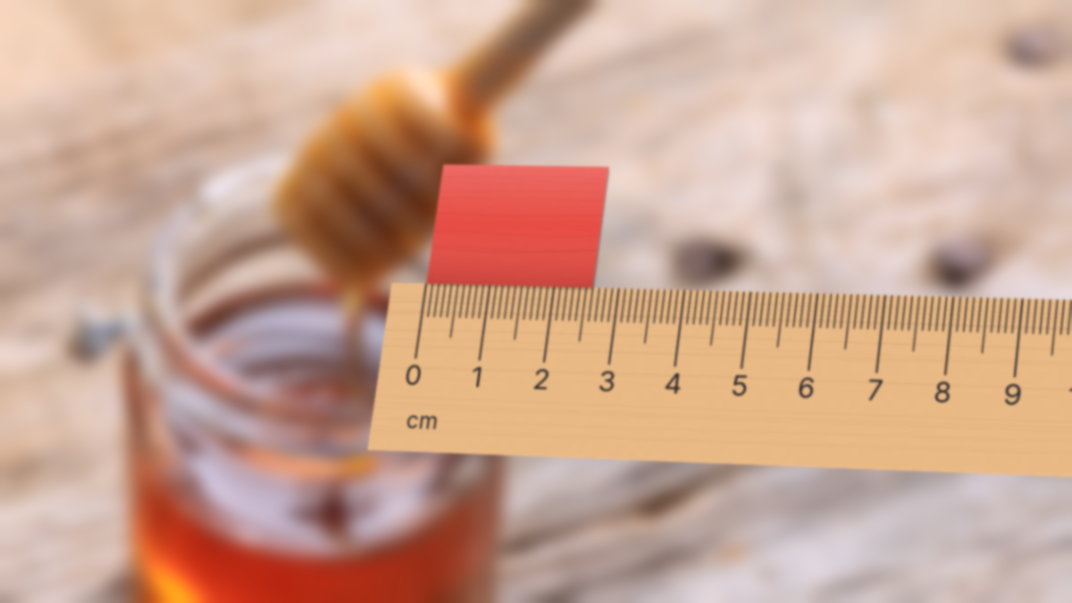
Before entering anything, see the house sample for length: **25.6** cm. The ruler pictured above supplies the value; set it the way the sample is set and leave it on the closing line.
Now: **2.6** cm
